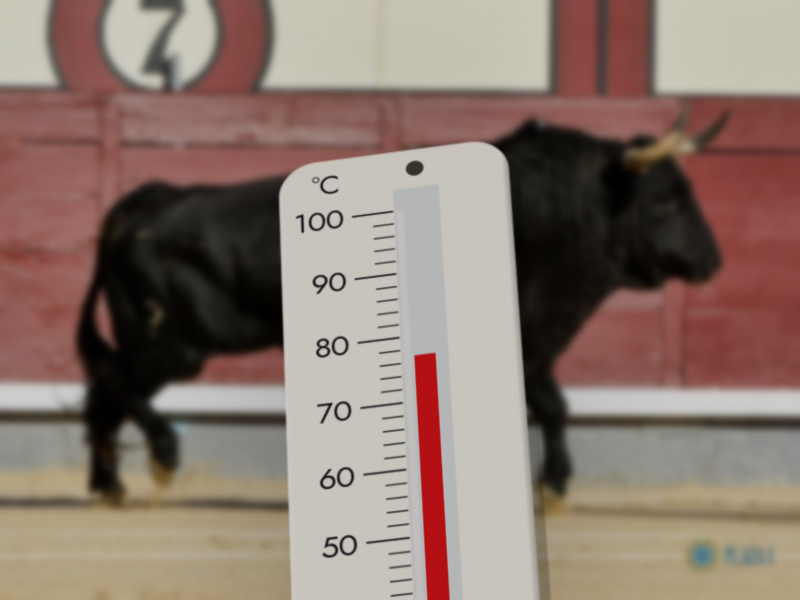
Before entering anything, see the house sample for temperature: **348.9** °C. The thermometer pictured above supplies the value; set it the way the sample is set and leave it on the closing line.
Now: **77** °C
